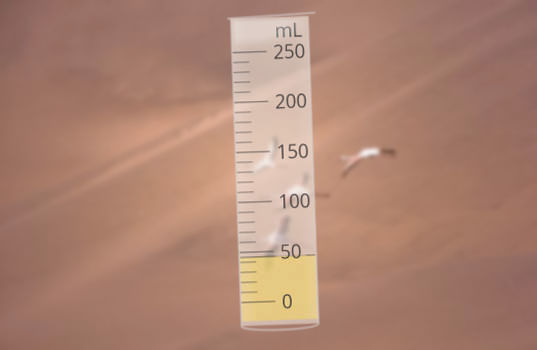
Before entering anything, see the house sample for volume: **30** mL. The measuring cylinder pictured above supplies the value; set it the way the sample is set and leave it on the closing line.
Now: **45** mL
